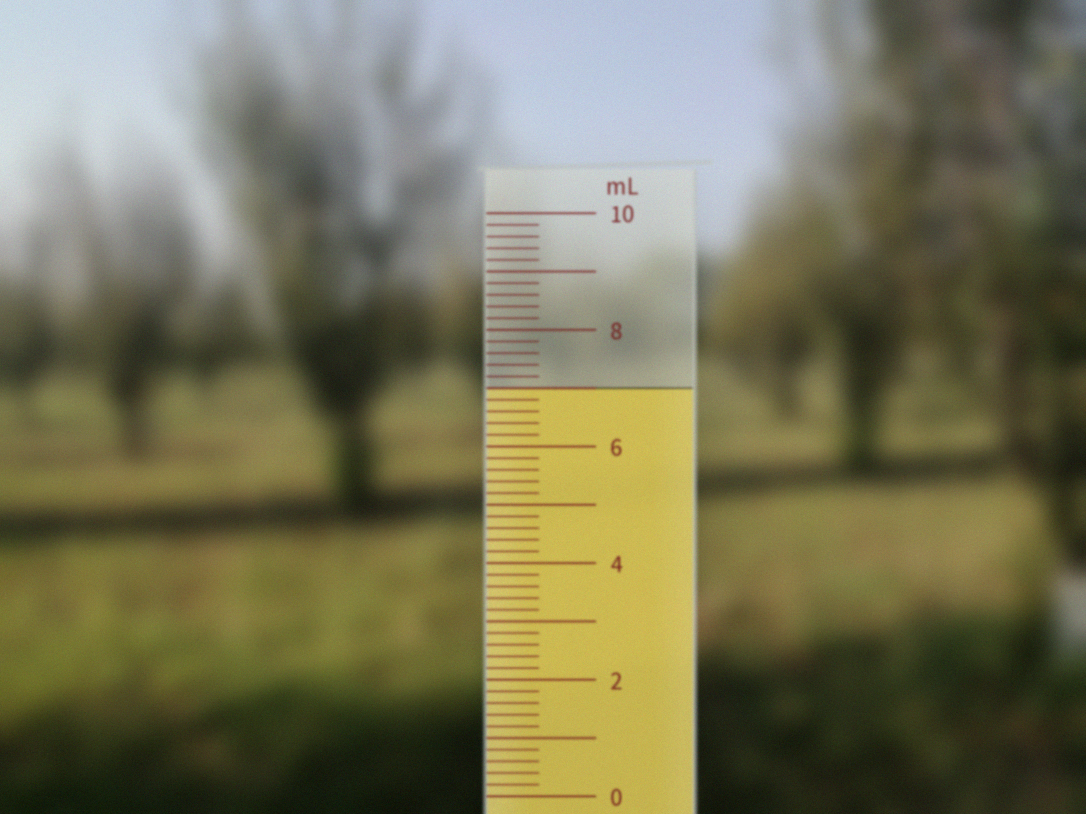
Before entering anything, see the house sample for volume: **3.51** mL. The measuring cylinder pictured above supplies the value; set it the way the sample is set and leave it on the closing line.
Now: **7** mL
